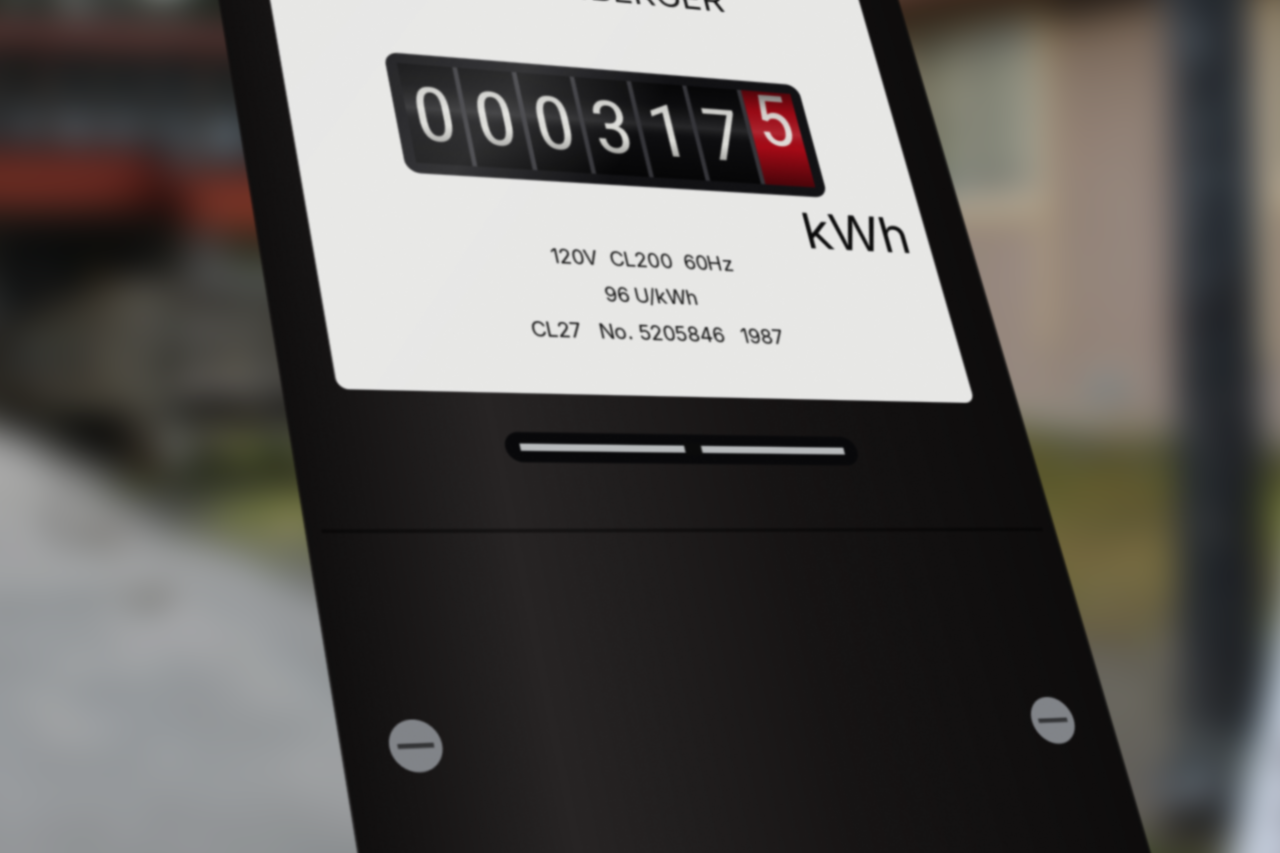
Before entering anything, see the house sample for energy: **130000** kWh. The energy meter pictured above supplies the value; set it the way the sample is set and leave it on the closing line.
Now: **317.5** kWh
